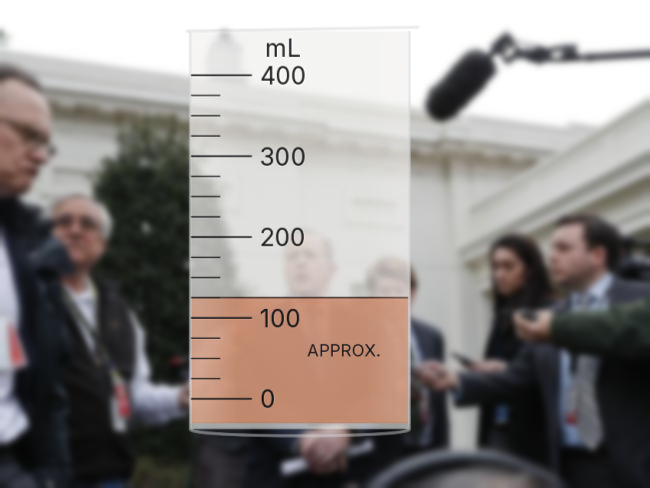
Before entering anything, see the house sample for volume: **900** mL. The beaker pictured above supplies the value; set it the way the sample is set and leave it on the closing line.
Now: **125** mL
